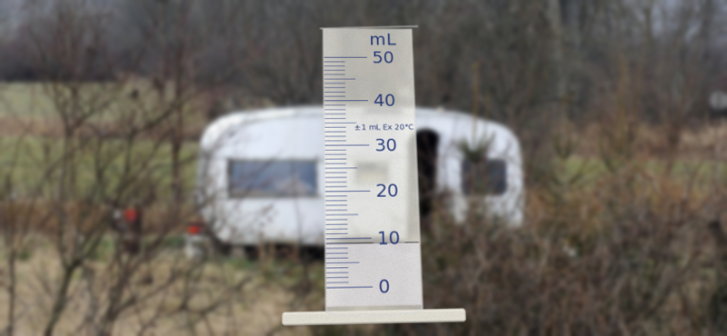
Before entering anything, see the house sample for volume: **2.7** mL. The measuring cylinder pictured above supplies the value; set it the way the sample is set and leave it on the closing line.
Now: **9** mL
